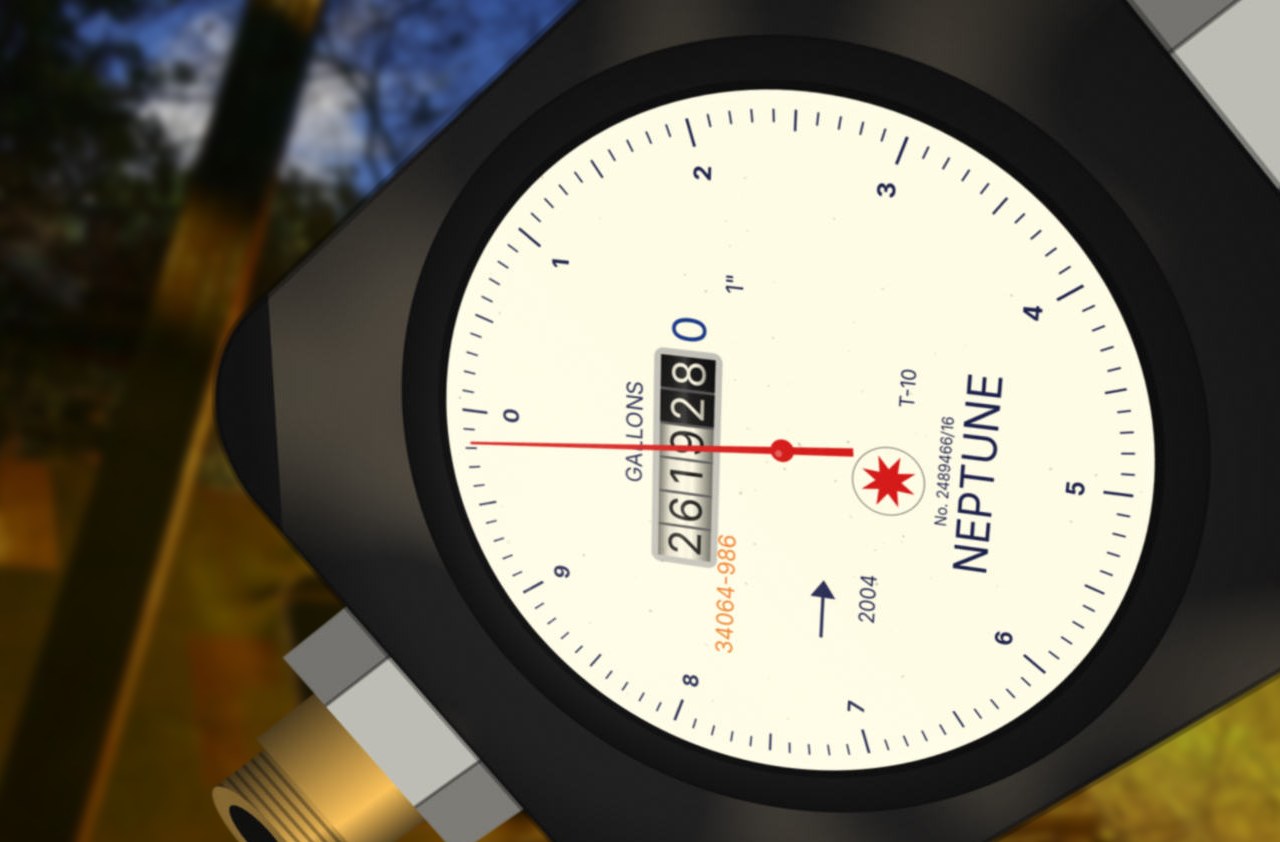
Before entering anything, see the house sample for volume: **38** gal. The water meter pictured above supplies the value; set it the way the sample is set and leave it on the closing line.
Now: **2619279.8** gal
